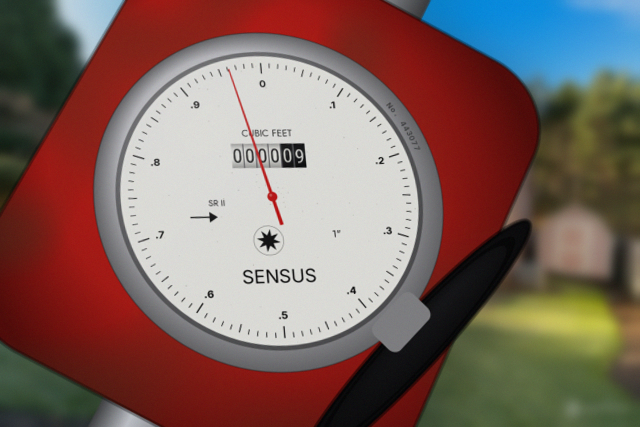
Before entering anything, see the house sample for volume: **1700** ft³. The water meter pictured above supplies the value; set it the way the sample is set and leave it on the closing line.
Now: **8.96** ft³
